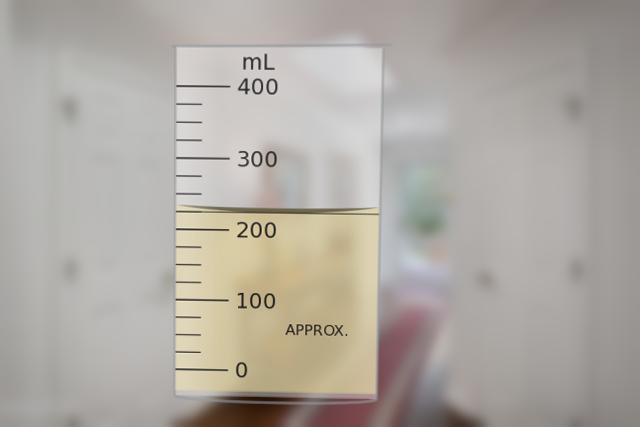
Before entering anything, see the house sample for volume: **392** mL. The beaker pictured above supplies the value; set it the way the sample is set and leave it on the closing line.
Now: **225** mL
